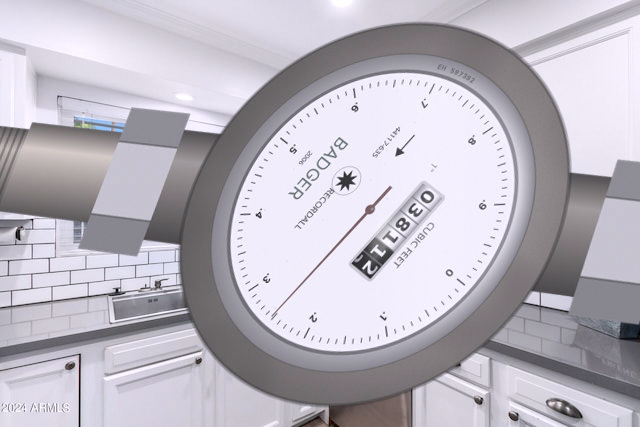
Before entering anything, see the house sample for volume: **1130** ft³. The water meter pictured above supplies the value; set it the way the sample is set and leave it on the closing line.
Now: **38112.25** ft³
